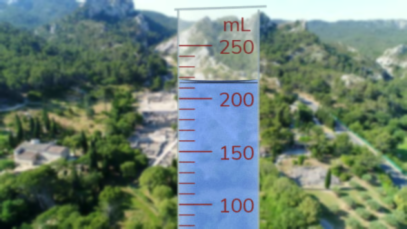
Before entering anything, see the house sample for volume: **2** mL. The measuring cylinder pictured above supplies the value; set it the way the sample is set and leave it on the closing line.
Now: **215** mL
